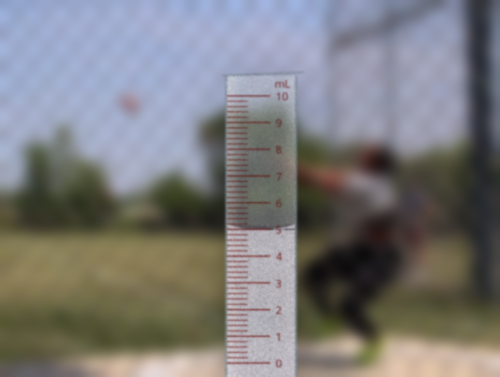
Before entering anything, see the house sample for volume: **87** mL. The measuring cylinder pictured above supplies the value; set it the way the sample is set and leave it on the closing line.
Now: **5** mL
